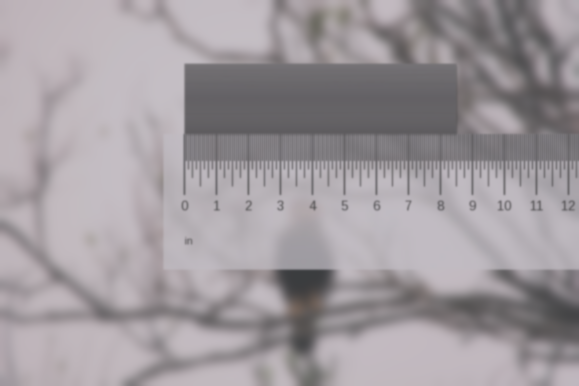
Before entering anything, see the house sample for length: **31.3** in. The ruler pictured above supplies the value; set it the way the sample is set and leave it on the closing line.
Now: **8.5** in
